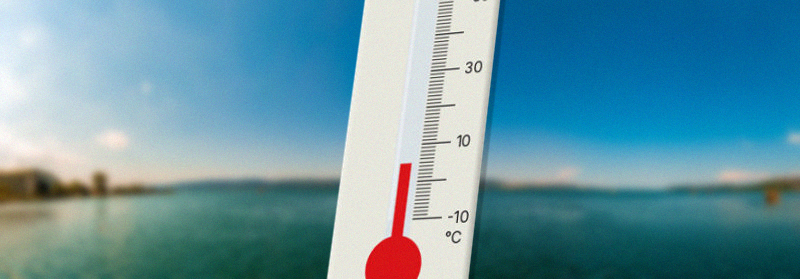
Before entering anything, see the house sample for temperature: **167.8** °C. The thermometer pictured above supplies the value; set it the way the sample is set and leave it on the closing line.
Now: **5** °C
